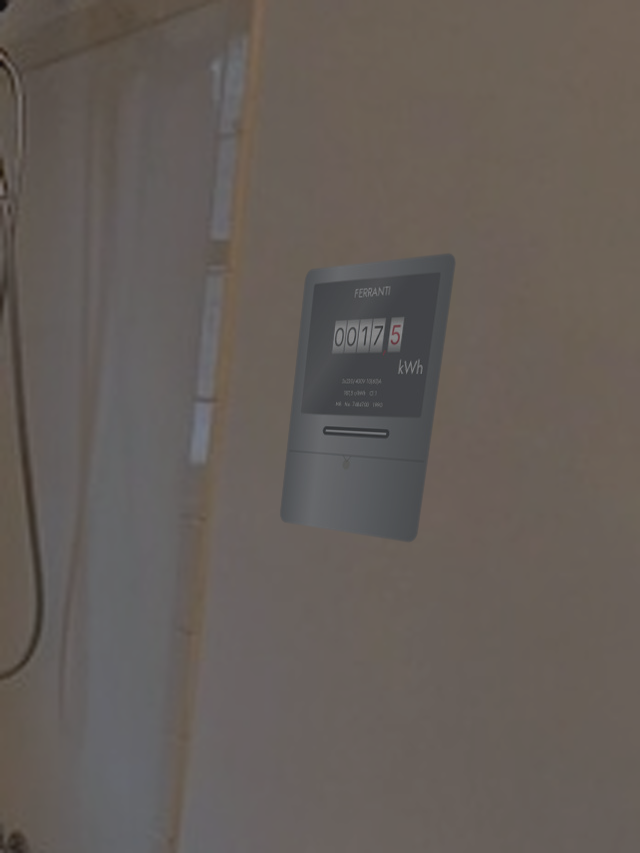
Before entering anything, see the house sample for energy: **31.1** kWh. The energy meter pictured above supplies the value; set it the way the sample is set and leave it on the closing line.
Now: **17.5** kWh
